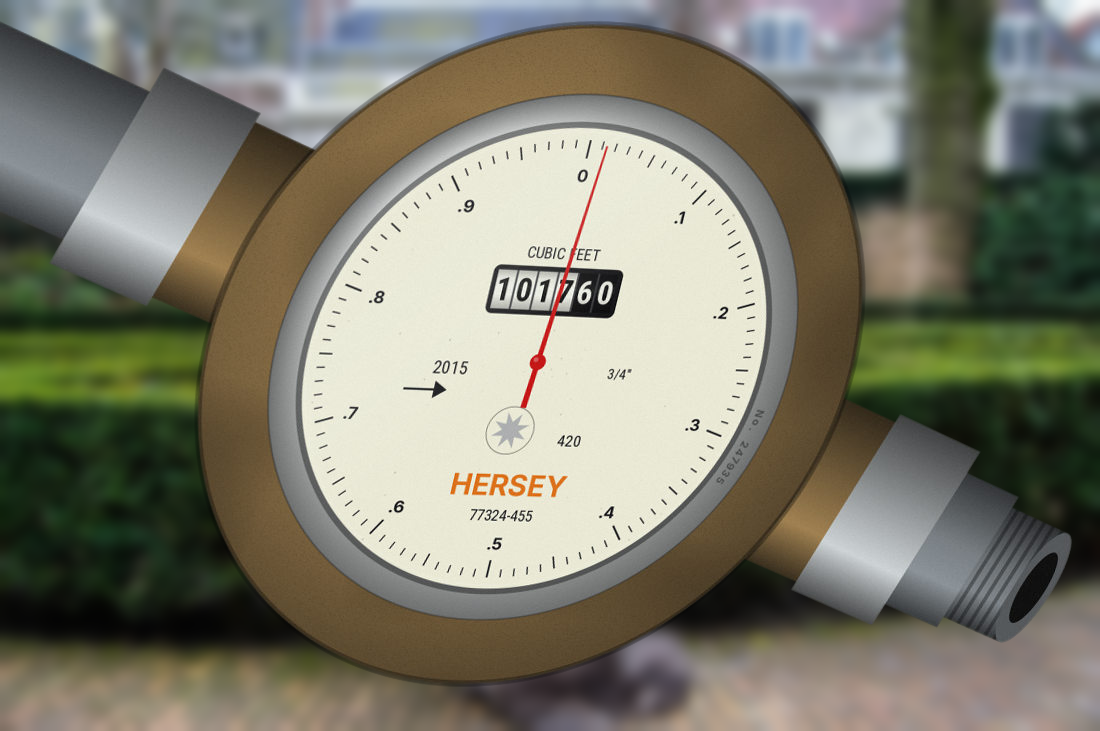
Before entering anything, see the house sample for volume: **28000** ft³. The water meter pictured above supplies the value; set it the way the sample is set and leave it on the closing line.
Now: **101760.01** ft³
